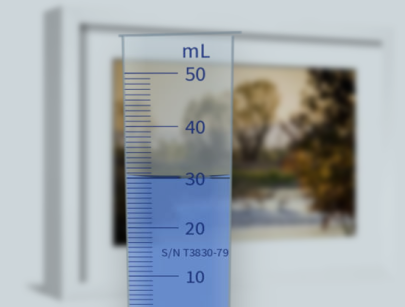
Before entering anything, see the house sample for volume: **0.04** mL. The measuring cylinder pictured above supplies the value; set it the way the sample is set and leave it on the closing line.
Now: **30** mL
